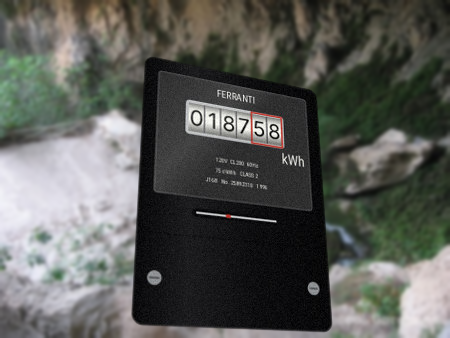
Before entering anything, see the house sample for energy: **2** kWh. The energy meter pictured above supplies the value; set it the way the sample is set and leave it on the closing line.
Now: **187.58** kWh
